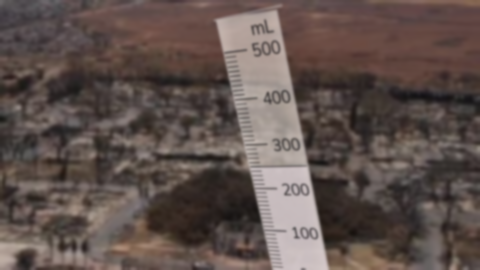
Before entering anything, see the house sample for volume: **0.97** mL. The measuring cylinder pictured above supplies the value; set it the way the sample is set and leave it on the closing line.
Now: **250** mL
